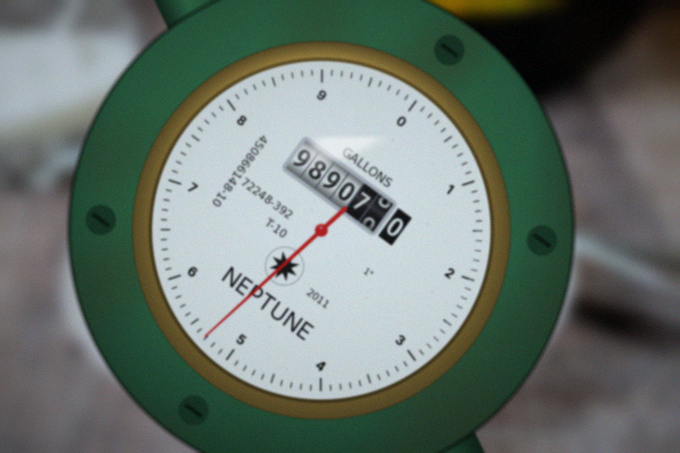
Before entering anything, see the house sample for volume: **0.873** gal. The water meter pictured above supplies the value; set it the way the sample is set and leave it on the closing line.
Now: **9890785.3** gal
